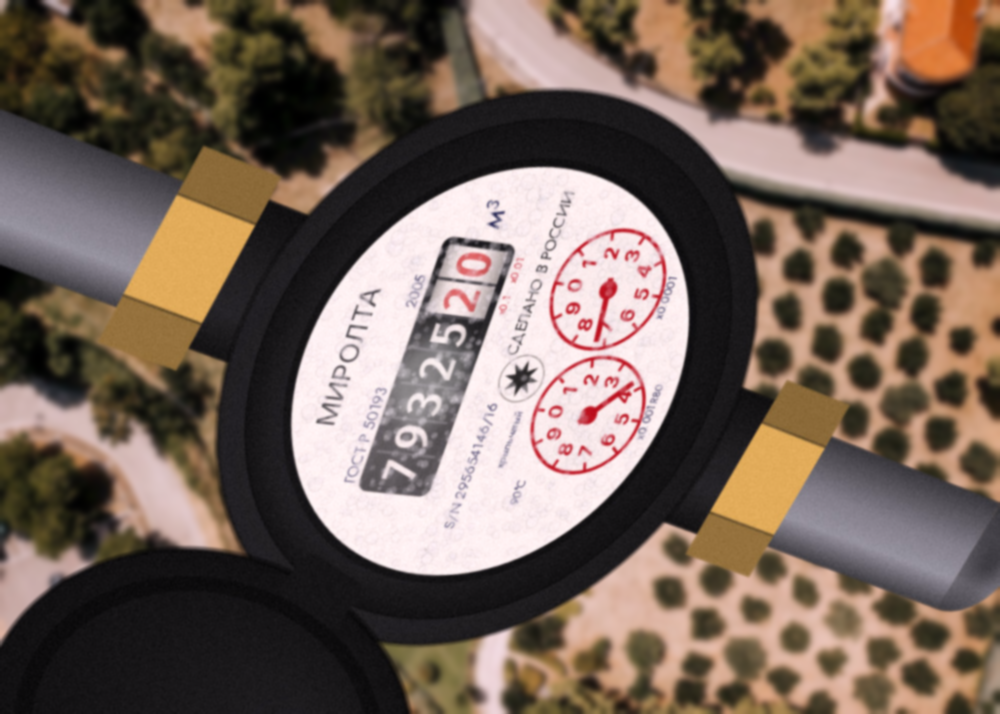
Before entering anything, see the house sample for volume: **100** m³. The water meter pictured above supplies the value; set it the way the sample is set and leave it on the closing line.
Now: **79325.2037** m³
